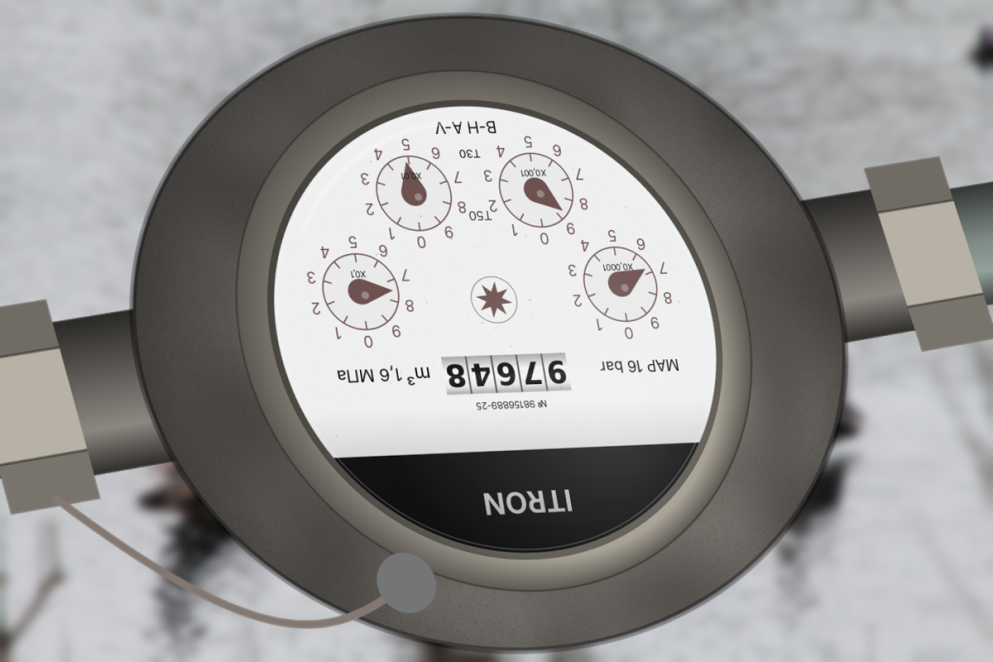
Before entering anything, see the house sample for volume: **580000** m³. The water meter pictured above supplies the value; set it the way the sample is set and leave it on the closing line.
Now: **97648.7486** m³
